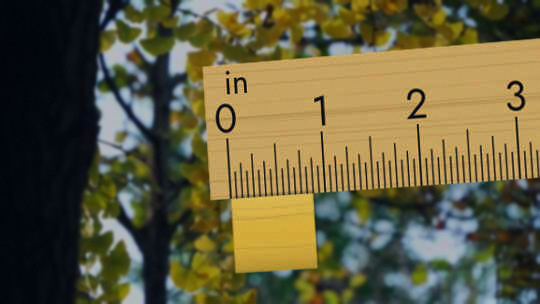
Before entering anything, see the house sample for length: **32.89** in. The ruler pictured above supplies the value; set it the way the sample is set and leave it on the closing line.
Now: **0.875** in
